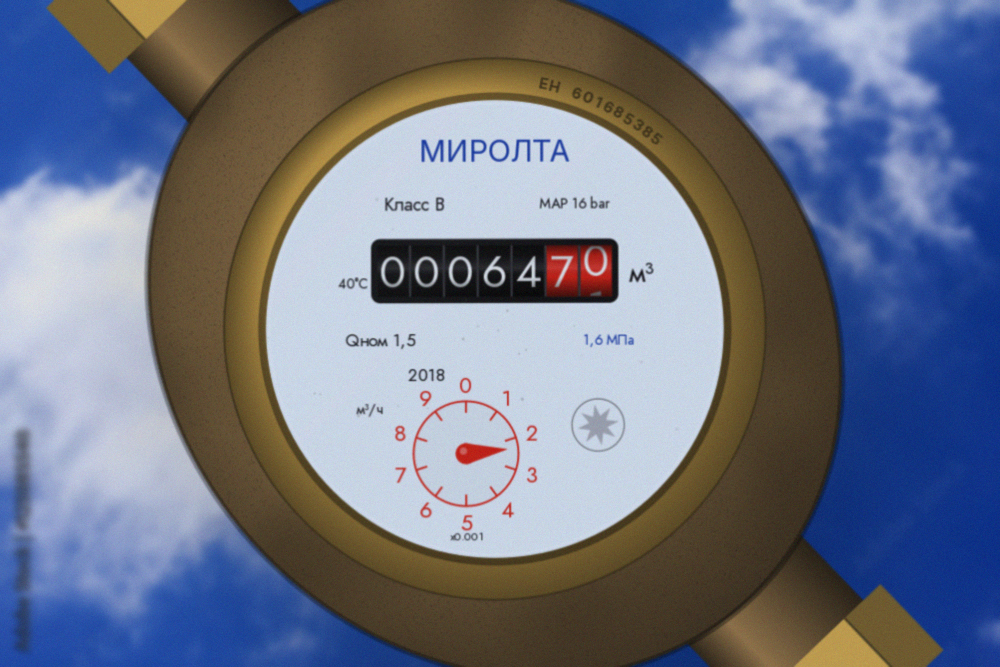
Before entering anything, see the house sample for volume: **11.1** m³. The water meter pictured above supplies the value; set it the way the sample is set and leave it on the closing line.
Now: **64.702** m³
